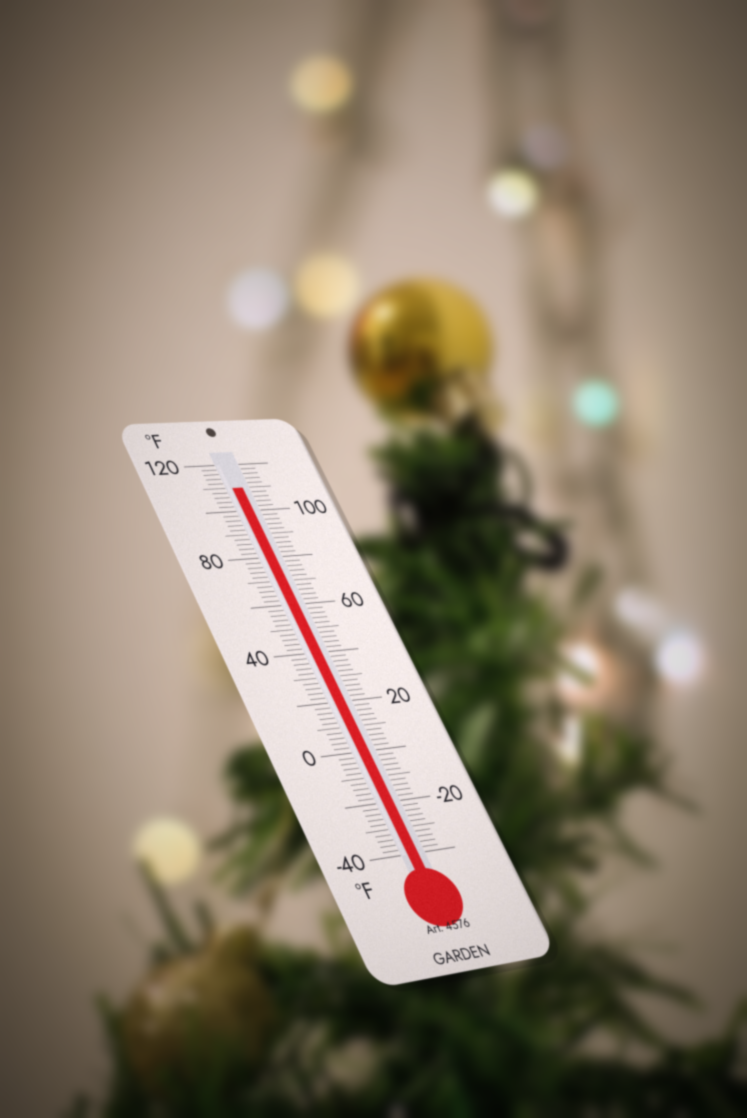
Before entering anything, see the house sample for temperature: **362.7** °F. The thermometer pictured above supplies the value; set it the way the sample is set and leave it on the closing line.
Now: **110** °F
